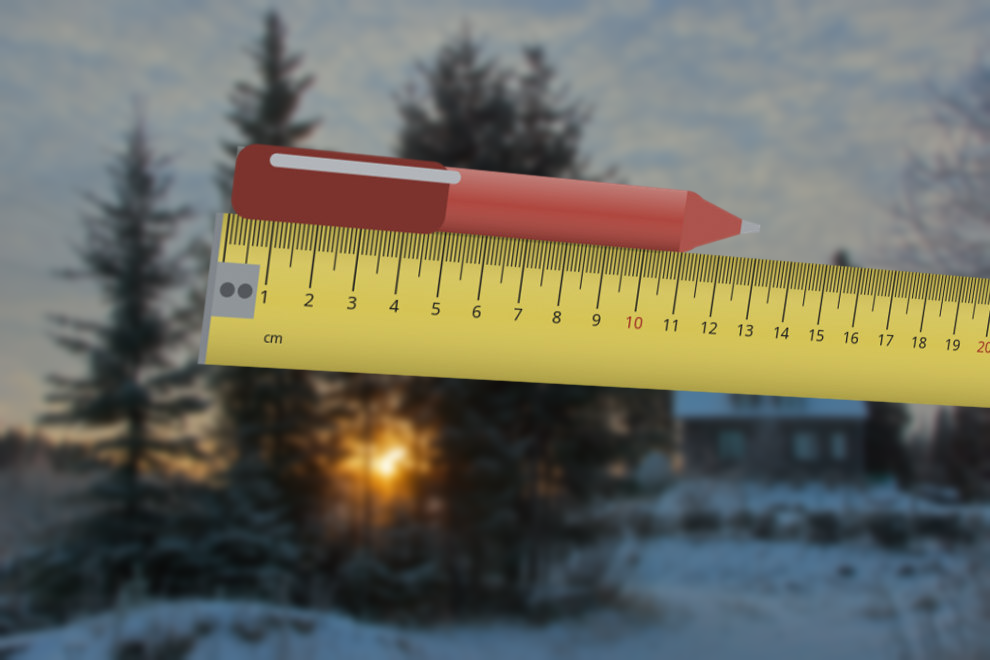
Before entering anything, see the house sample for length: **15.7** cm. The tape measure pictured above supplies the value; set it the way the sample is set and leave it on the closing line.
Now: **13** cm
